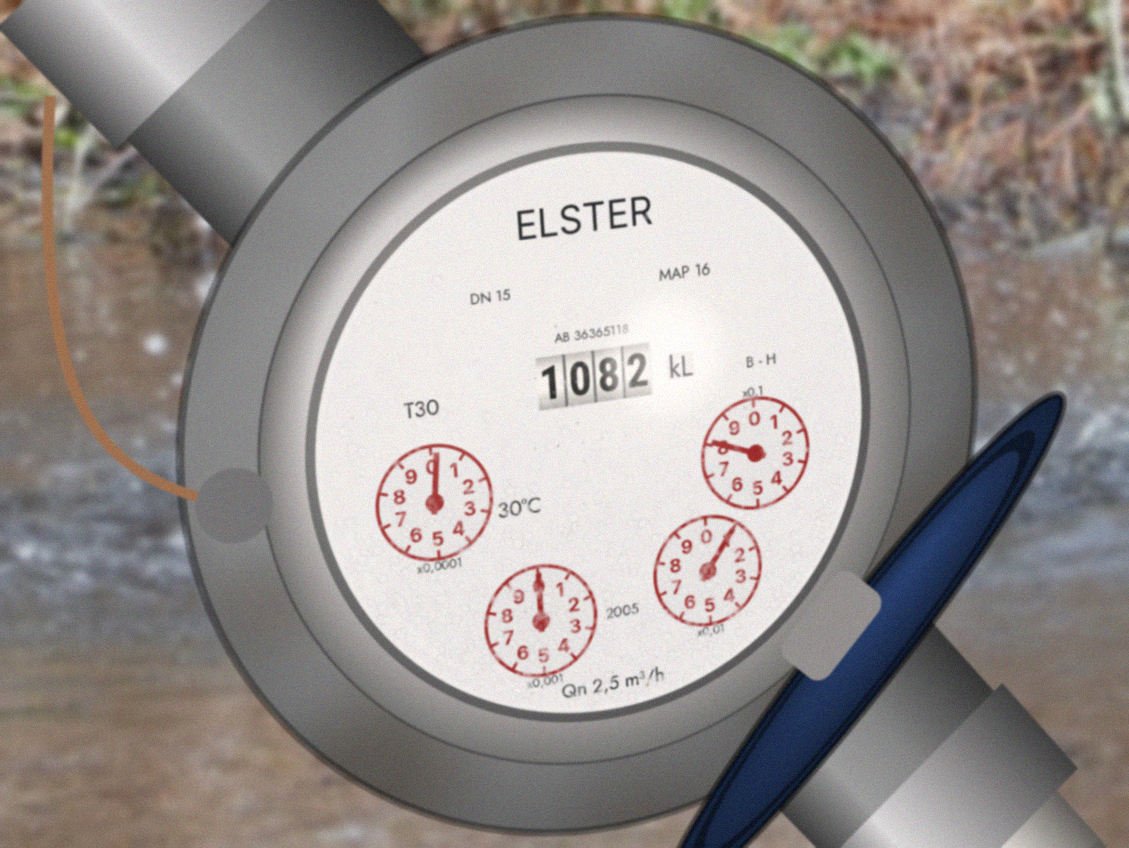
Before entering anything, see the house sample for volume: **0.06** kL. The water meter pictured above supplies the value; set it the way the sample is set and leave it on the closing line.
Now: **1082.8100** kL
